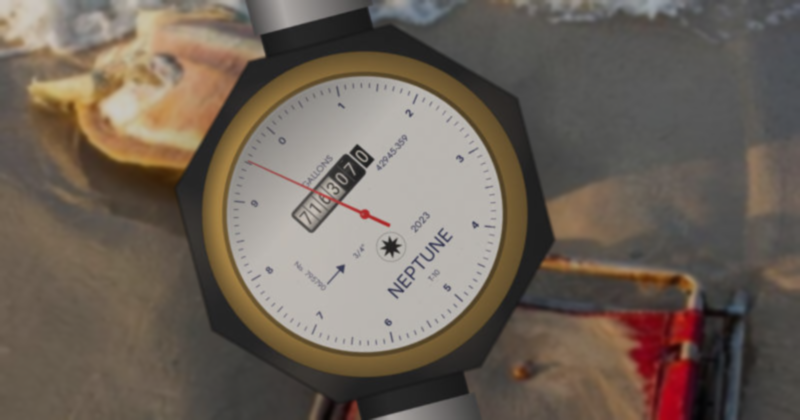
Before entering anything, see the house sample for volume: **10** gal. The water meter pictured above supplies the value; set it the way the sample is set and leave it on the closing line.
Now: **7163069.5** gal
